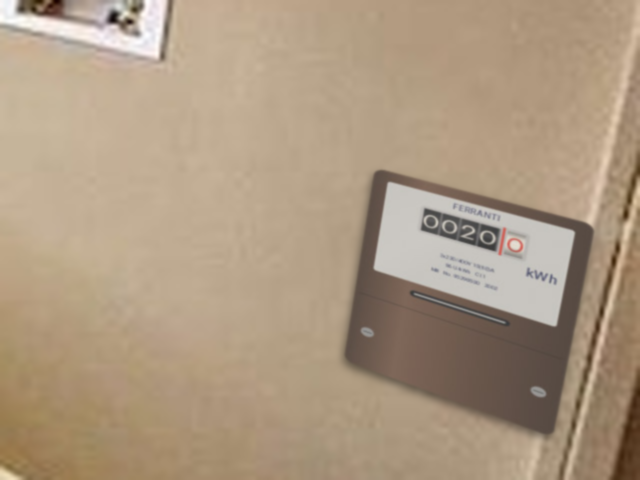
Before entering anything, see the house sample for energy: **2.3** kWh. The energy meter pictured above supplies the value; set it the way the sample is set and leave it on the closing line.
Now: **20.0** kWh
